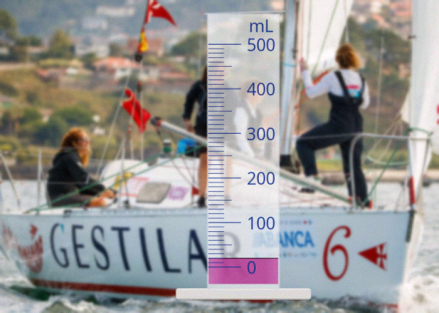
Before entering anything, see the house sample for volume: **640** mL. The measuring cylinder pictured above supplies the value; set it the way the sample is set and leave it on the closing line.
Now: **20** mL
